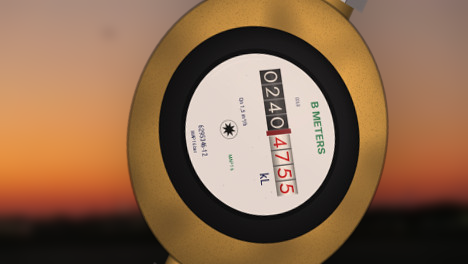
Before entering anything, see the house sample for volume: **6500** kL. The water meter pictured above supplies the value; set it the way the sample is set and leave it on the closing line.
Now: **240.4755** kL
